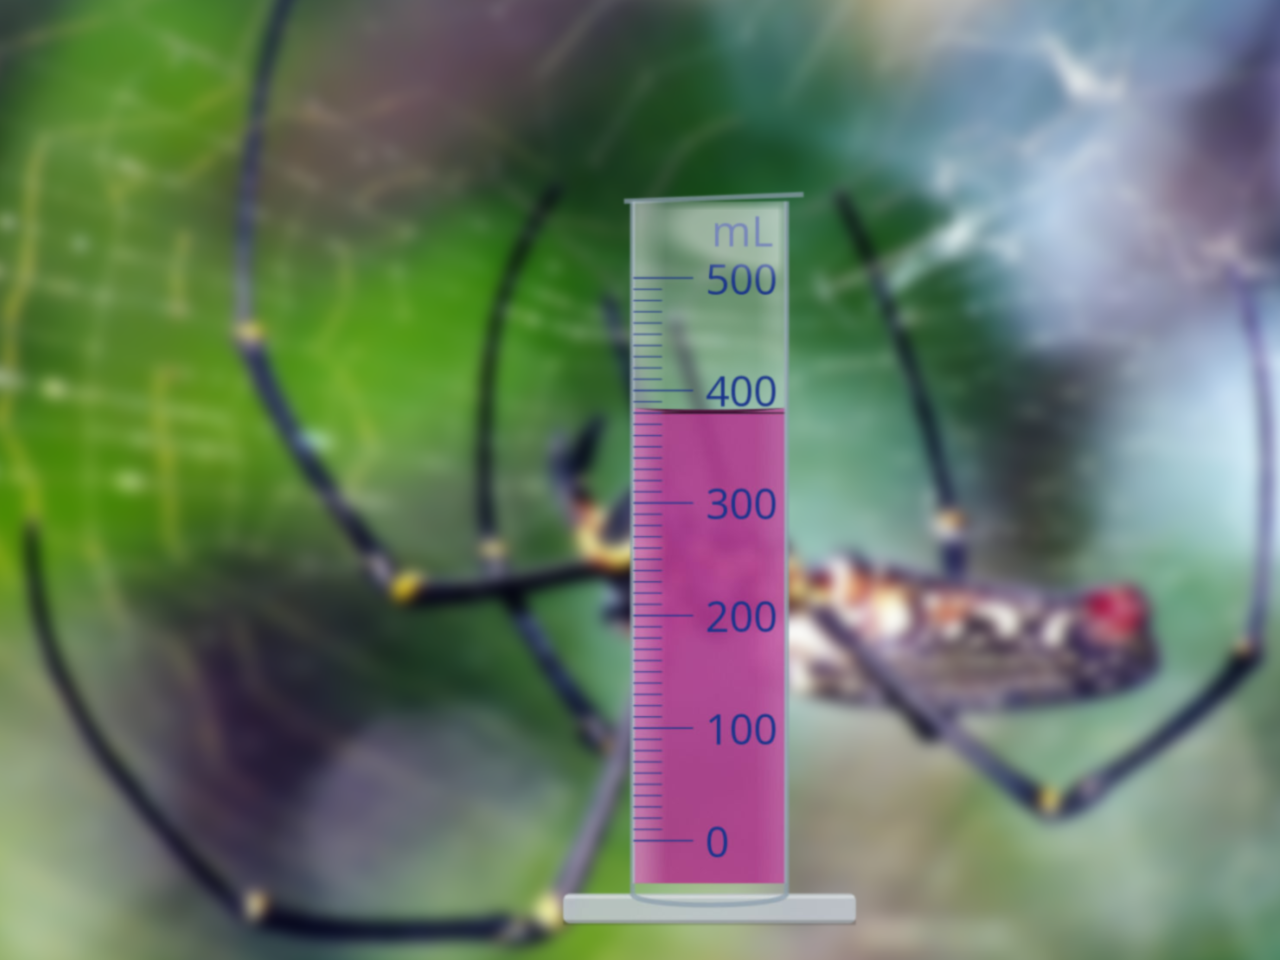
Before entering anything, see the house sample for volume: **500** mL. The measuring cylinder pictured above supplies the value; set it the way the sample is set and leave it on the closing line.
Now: **380** mL
